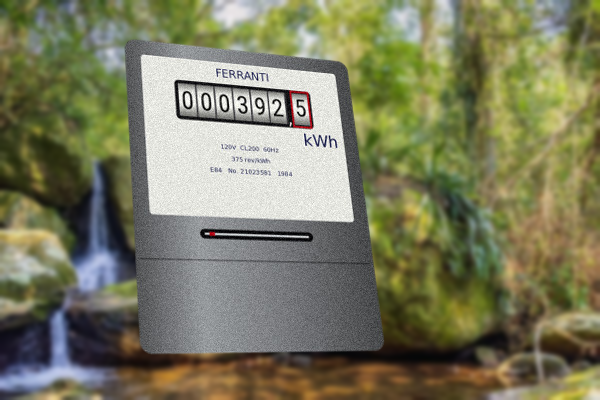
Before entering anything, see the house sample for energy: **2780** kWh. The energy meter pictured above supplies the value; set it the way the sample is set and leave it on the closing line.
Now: **392.5** kWh
